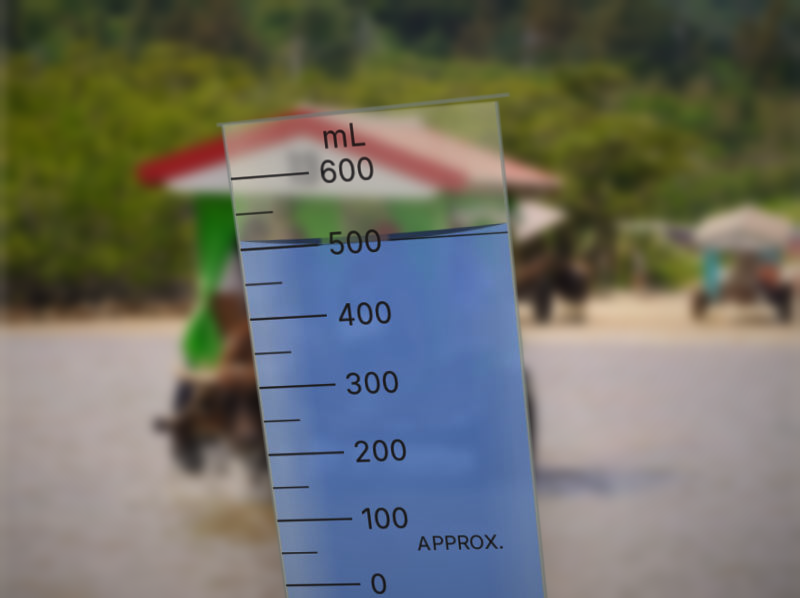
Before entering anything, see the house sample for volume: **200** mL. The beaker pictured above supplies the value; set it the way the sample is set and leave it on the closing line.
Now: **500** mL
